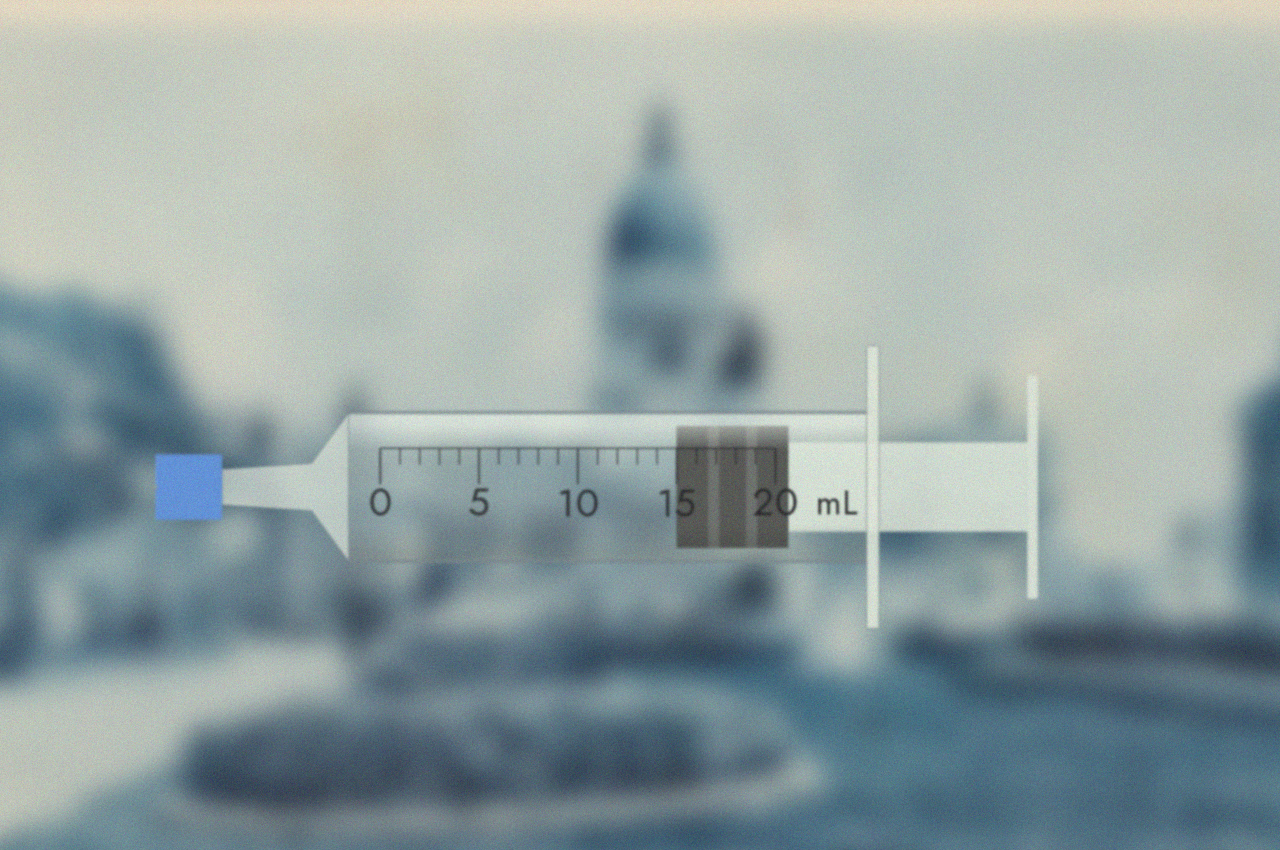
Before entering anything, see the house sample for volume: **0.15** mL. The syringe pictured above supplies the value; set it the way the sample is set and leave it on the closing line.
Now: **15** mL
